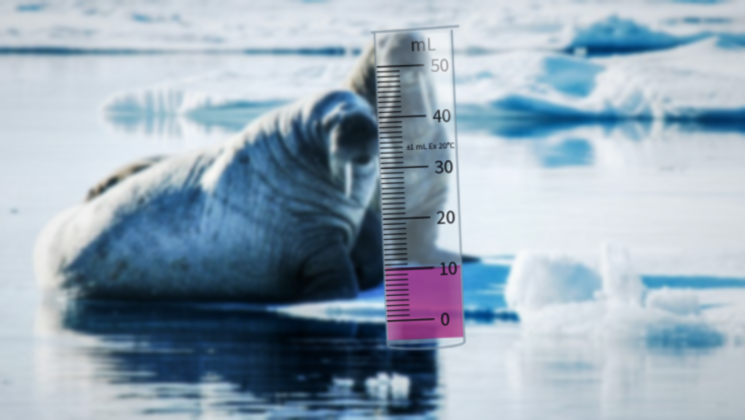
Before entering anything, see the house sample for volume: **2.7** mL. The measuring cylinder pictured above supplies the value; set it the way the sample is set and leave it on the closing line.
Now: **10** mL
